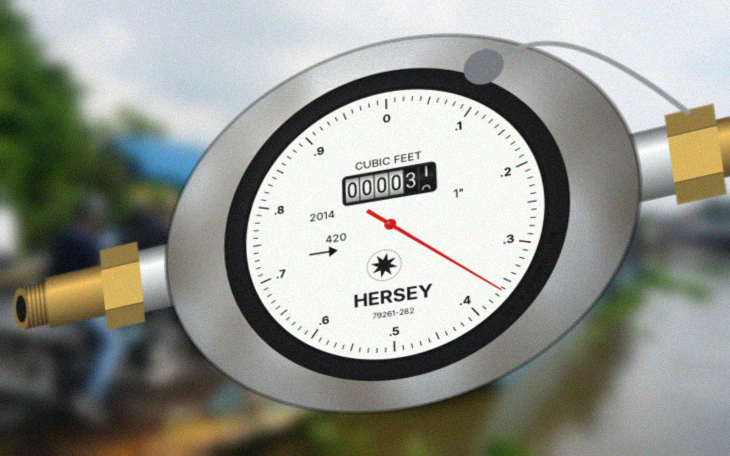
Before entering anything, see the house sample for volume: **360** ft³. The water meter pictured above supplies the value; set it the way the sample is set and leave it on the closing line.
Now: **31.36** ft³
